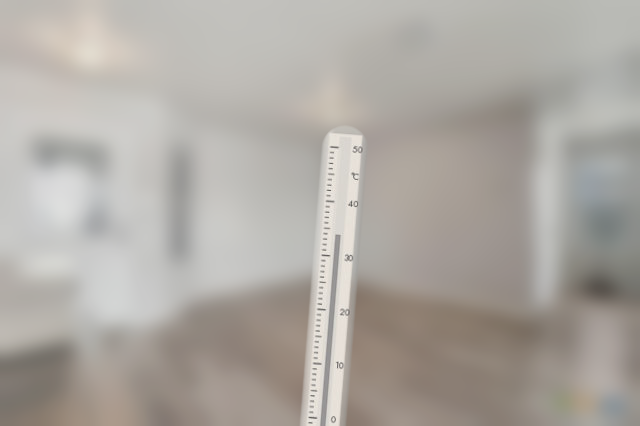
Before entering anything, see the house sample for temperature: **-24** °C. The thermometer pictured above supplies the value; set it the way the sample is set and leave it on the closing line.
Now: **34** °C
